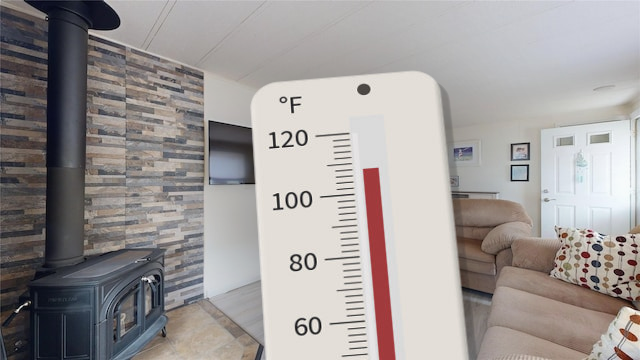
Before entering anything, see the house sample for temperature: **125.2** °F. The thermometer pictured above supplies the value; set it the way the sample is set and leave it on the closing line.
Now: **108** °F
